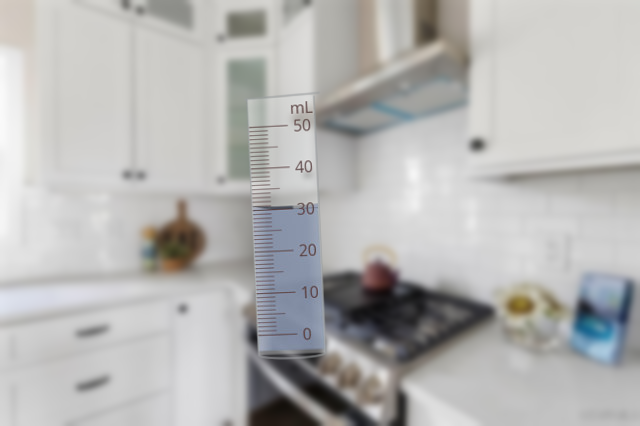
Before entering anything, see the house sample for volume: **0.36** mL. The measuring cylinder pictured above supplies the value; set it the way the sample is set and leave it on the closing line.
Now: **30** mL
